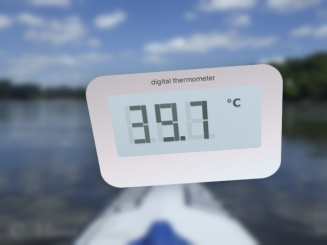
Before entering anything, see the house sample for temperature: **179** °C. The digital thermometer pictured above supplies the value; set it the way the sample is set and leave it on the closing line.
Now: **39.7** °C
